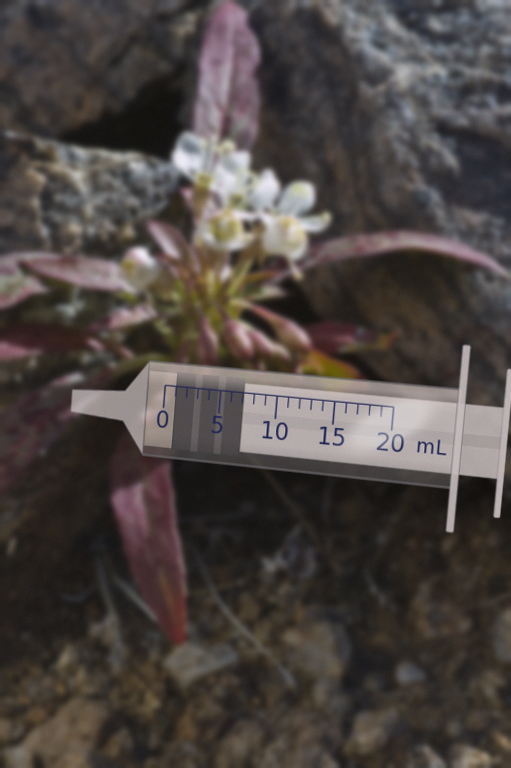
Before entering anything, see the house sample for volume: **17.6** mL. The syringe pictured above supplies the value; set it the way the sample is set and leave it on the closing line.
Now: **1** mL
